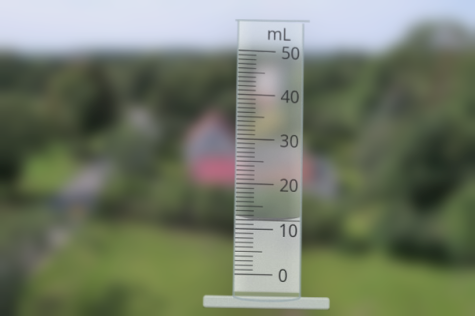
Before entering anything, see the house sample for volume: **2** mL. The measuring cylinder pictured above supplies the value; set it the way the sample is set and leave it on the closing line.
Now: **12** mL
